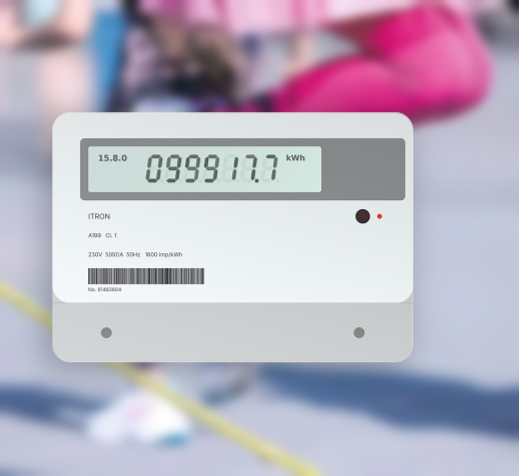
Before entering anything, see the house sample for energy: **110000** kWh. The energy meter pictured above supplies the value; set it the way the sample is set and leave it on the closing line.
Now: **99917.7** kWh
